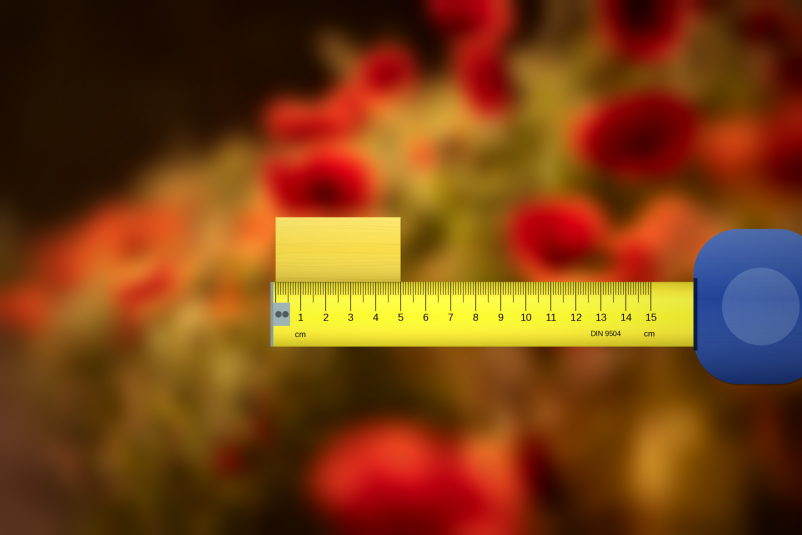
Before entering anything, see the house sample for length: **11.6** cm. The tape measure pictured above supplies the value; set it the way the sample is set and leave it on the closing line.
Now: **5** cm
